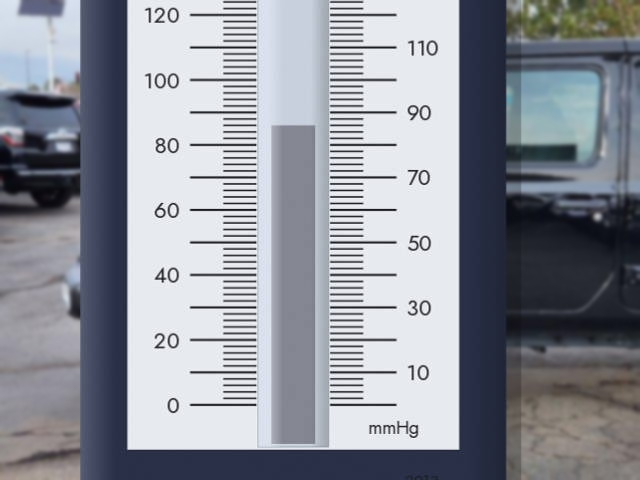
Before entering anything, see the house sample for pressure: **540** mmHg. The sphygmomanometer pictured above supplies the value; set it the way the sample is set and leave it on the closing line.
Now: **86** mmHg
